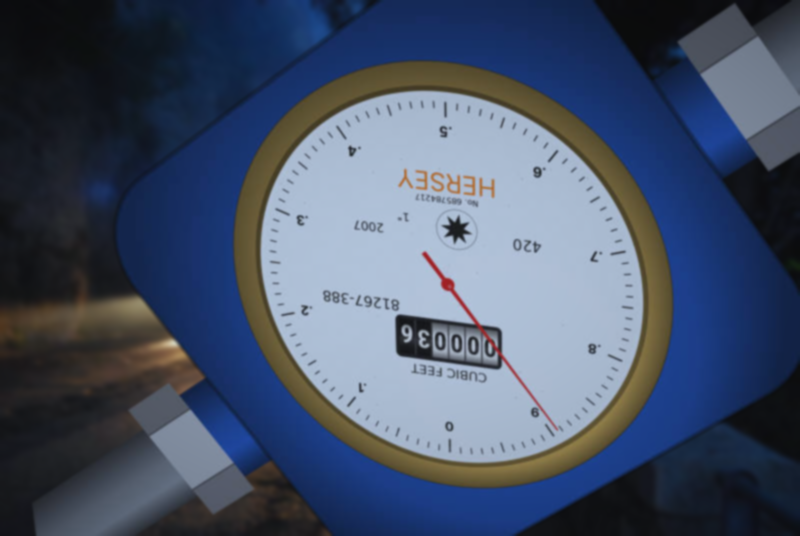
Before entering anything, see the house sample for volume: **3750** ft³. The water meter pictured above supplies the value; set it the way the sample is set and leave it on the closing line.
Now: **35.89** ft³
